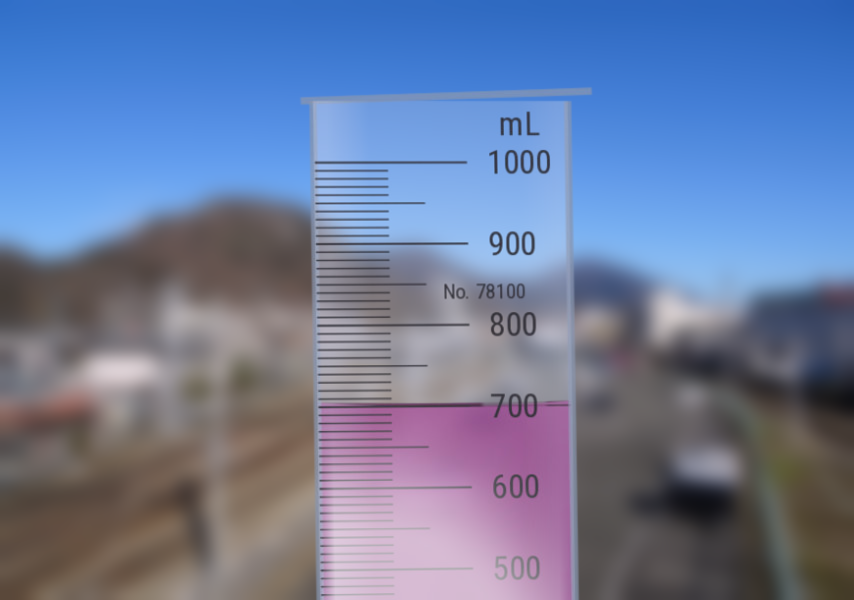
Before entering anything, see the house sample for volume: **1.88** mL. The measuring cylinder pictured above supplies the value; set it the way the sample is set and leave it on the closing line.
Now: **700** mL
